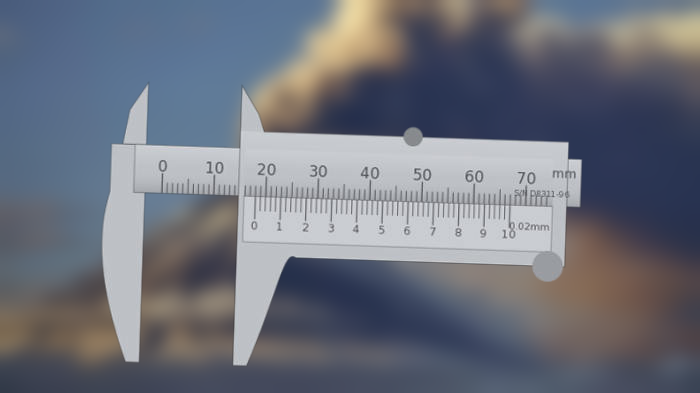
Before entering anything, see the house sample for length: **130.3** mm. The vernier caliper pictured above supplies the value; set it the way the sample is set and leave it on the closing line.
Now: **18.0** mm
